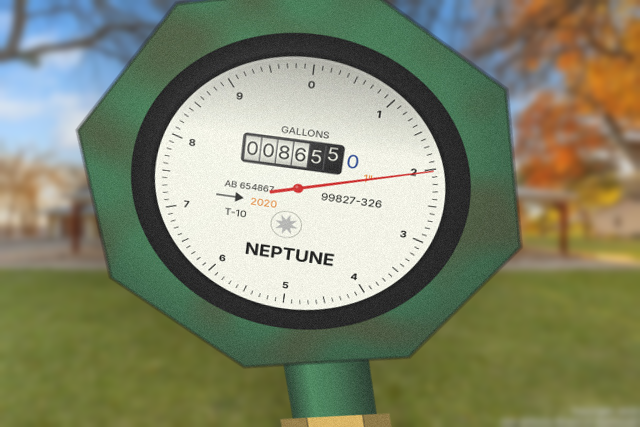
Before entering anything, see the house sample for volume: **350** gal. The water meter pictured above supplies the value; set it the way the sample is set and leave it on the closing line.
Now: **86552.0** gal
